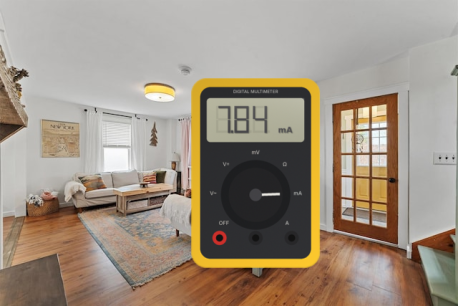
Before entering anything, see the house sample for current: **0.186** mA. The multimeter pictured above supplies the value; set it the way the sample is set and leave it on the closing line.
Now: **7.84** mA
